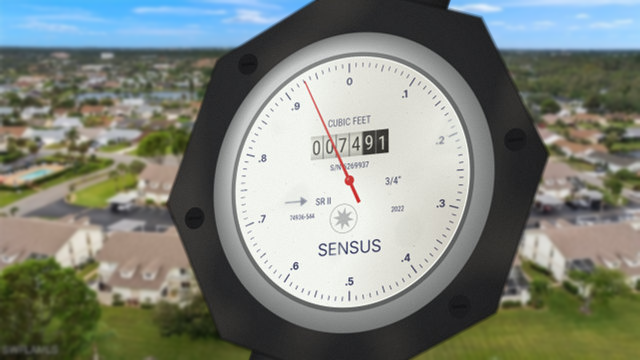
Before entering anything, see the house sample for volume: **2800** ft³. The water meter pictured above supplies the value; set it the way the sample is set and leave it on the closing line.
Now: **7490.93** ft³
